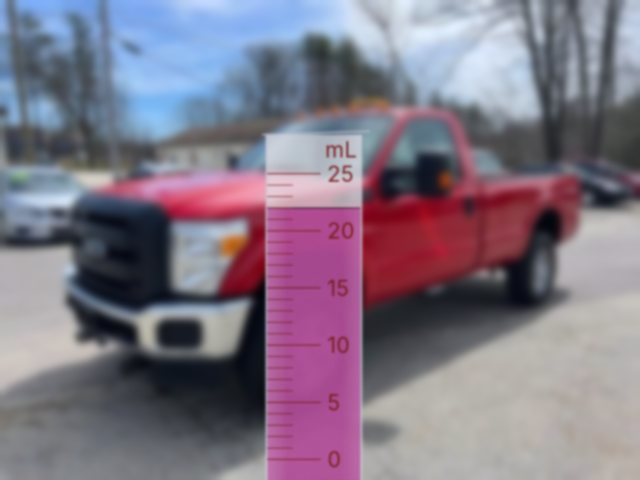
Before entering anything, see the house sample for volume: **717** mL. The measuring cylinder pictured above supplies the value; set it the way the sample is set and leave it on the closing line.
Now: **22** mL
